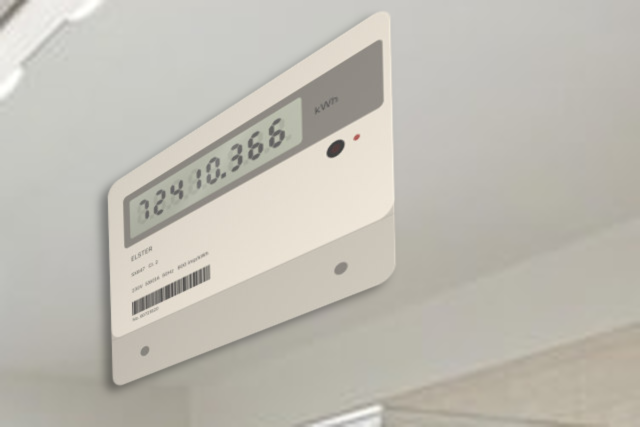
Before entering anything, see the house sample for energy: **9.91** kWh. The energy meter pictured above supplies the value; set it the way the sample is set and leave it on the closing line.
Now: **72410.366** kWh
